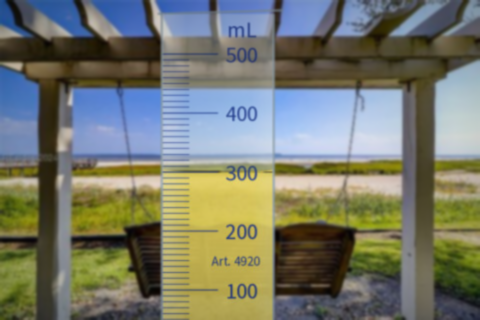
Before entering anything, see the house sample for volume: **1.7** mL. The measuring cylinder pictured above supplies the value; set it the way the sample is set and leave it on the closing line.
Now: **300** mL
